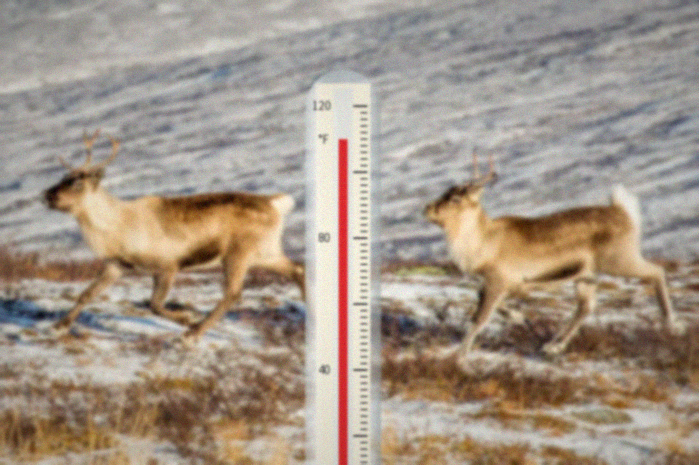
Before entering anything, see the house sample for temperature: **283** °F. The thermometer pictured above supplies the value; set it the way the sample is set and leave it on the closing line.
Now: **110** °F
